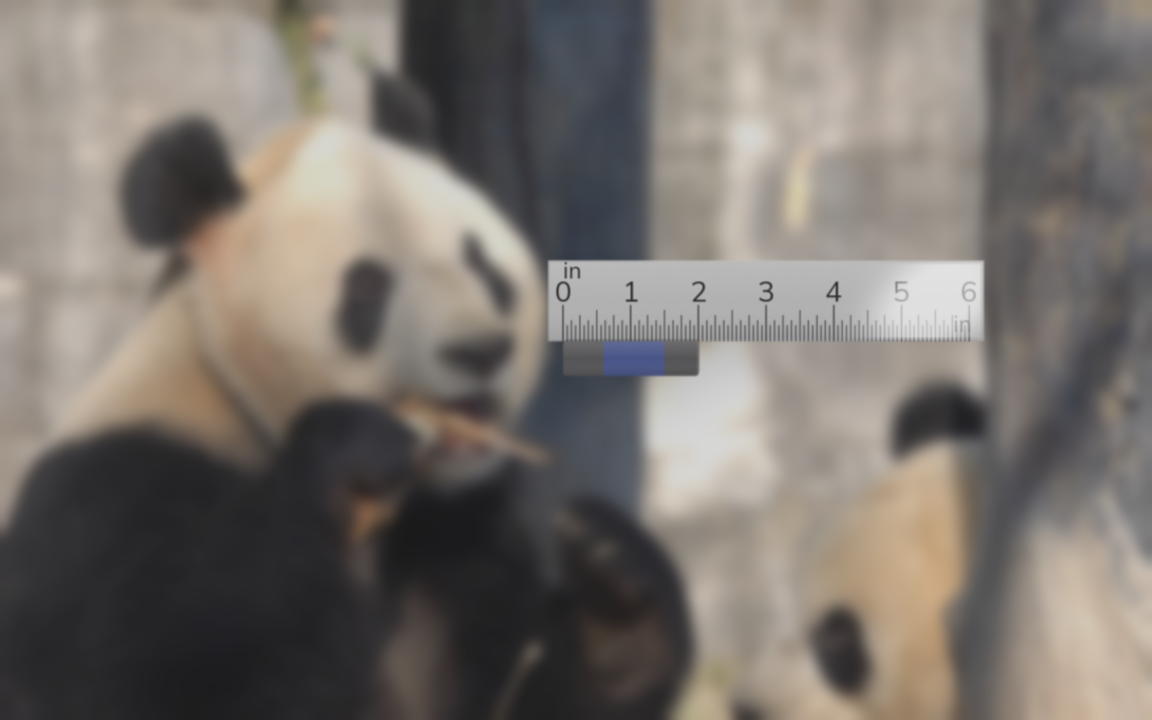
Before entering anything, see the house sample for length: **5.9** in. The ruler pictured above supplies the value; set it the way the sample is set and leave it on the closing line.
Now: **2** in
